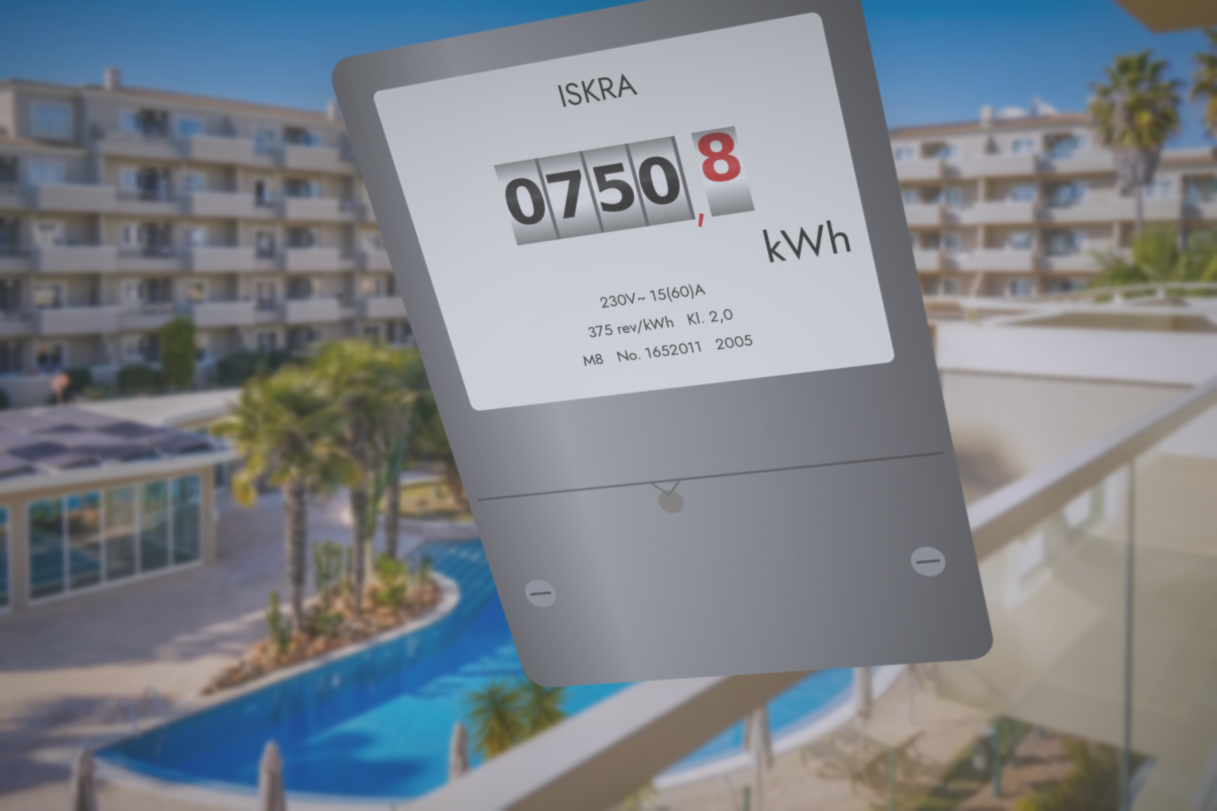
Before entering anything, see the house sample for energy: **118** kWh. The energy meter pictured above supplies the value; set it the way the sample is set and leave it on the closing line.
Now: **750.8** kWh
